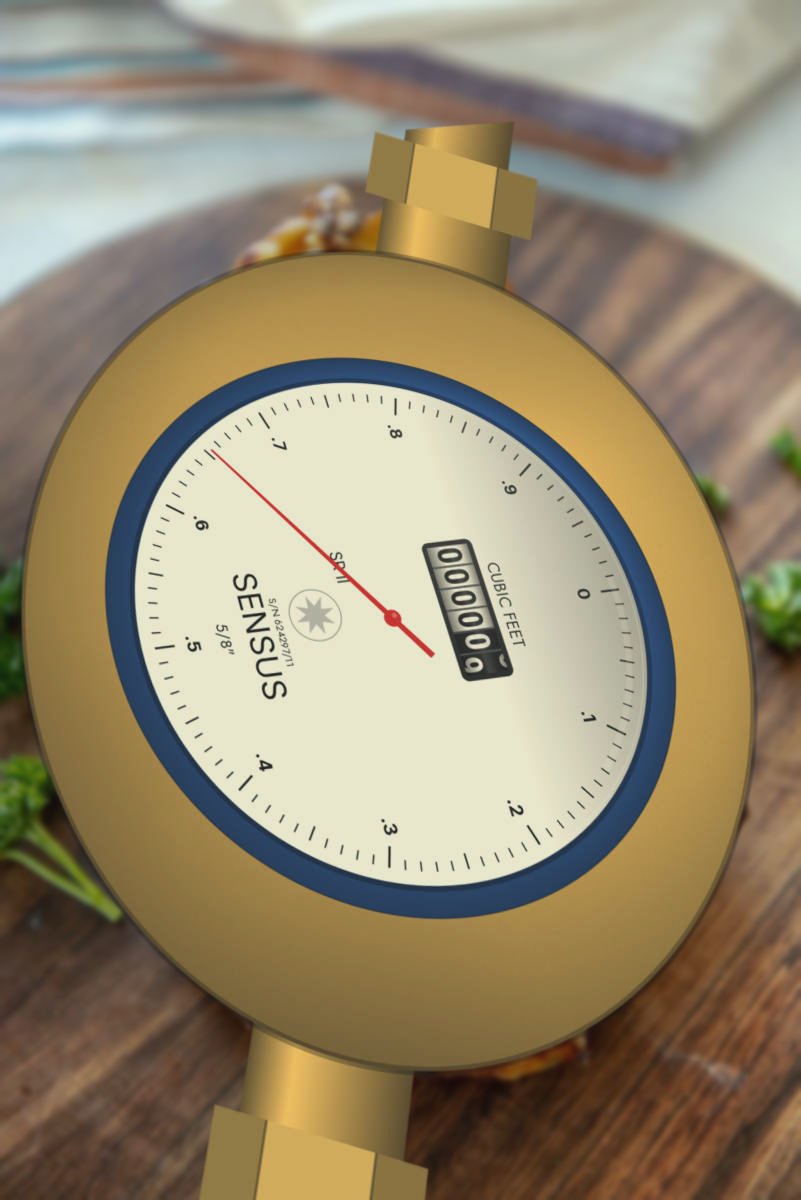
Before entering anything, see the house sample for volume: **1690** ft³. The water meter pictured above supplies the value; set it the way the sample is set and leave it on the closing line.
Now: **8.65** ft³
